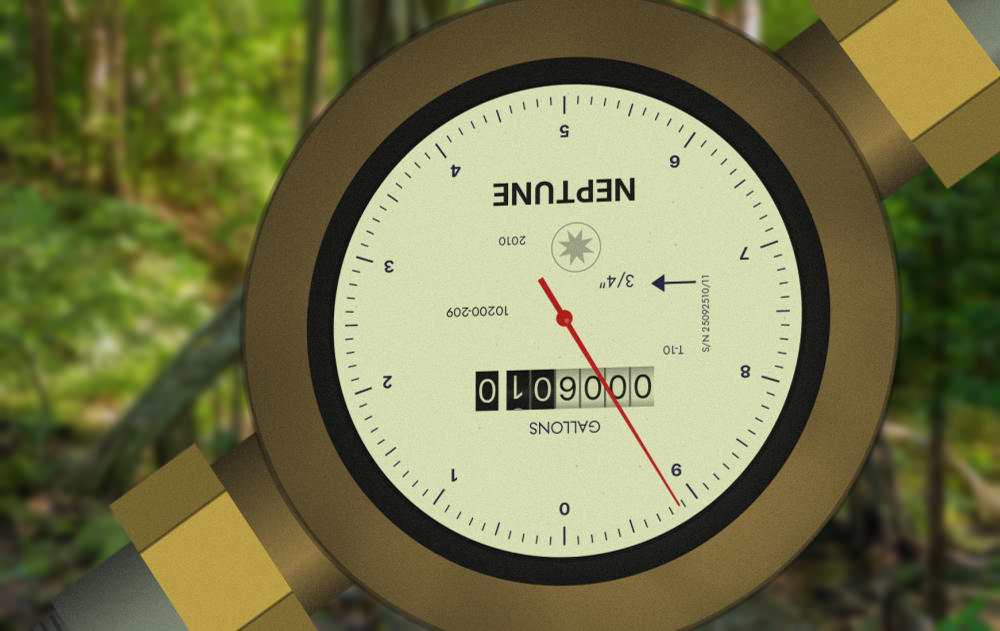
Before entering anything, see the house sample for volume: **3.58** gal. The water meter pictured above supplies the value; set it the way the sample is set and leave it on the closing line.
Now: **6009.1** gal
